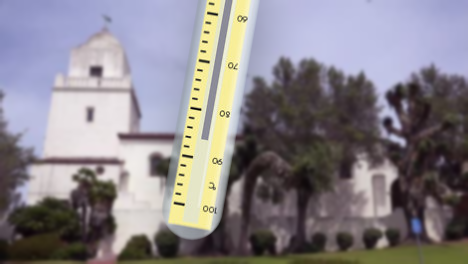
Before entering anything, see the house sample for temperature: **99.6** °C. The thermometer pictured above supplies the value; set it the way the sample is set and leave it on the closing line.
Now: **86** °C
